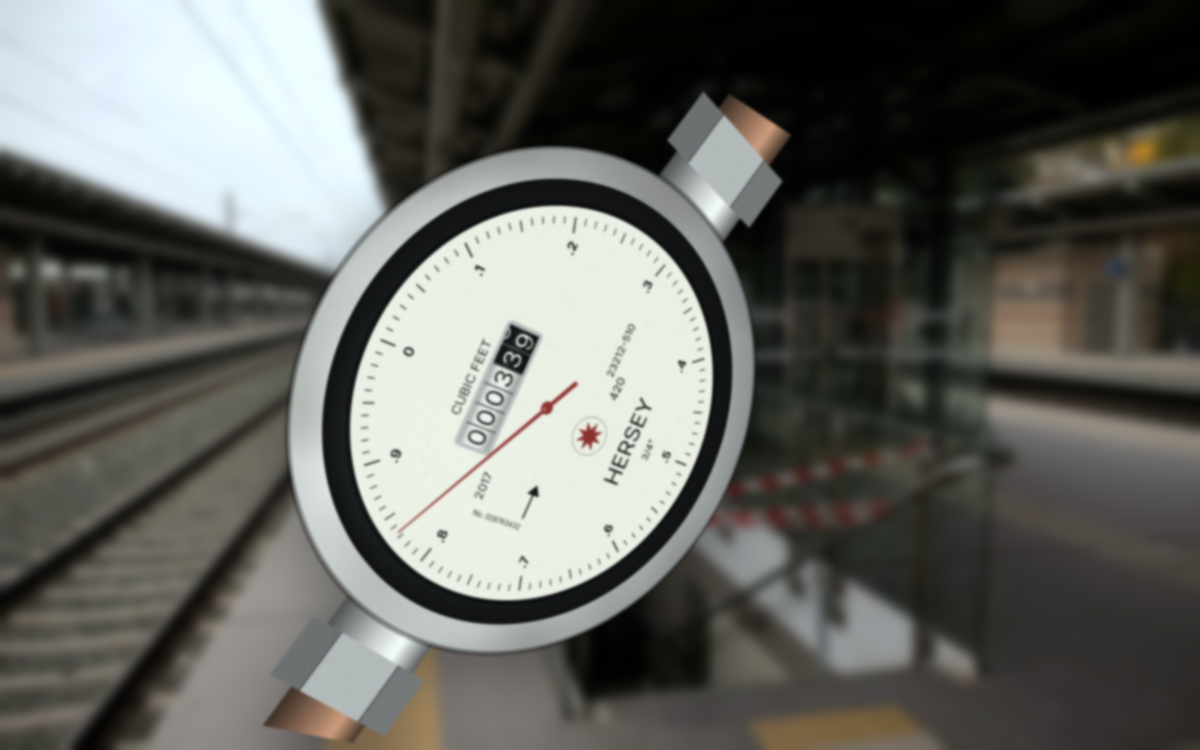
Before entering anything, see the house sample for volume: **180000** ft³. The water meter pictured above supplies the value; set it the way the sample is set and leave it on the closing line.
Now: **338.83** ft³
